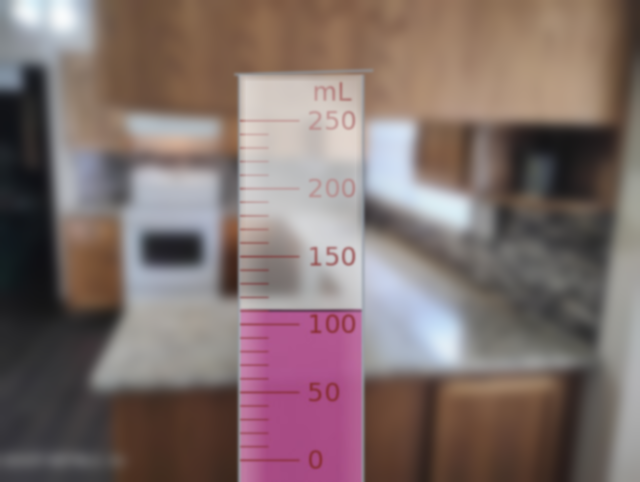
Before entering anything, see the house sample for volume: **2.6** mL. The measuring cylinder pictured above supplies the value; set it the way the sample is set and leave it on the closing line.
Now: **110** mL
